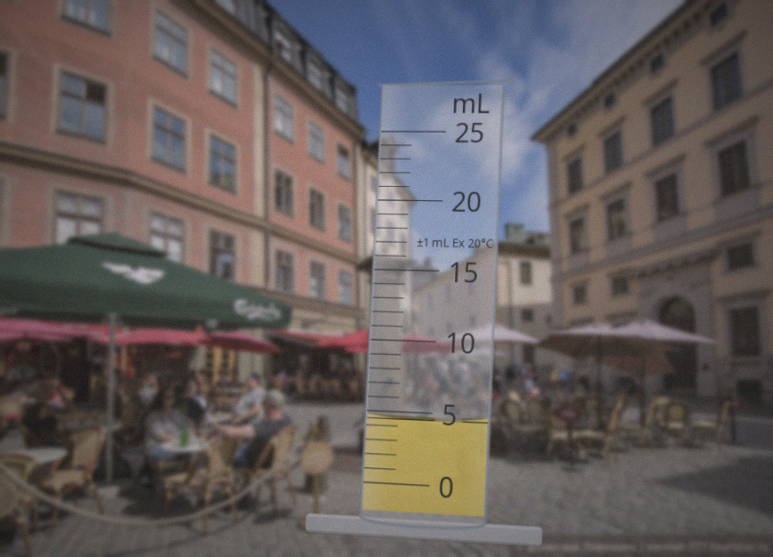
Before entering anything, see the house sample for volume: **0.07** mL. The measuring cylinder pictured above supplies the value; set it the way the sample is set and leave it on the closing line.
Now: **4.5** mL
